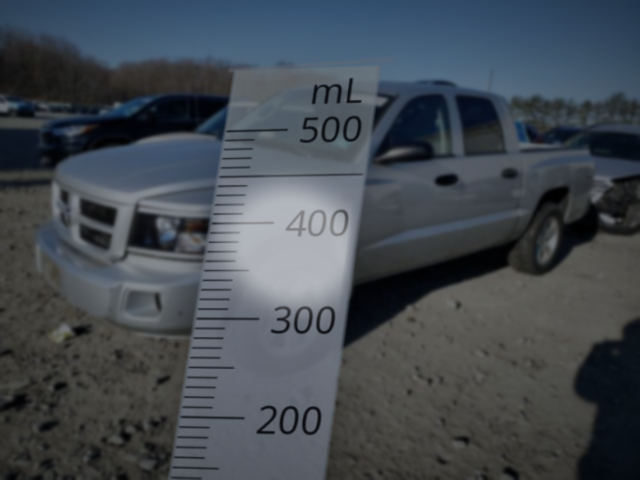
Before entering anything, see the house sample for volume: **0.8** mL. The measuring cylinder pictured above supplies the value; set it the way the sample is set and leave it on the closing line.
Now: **450** mL
